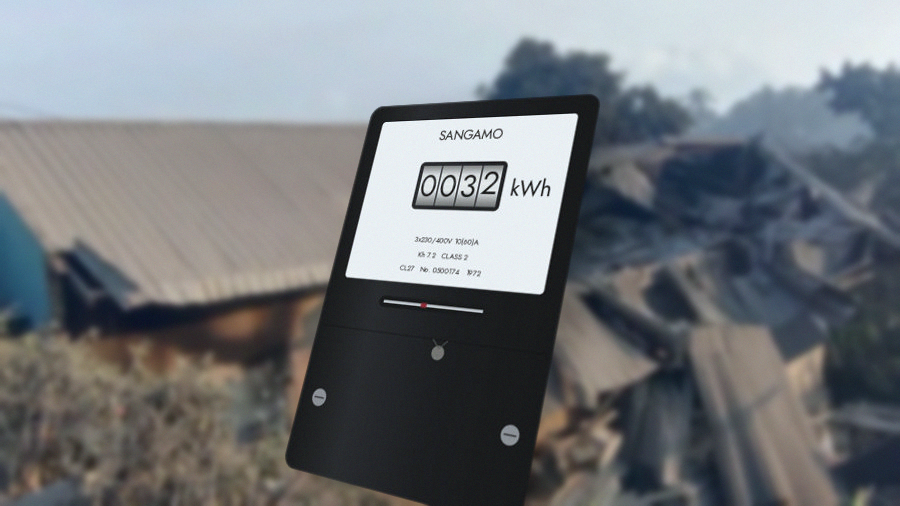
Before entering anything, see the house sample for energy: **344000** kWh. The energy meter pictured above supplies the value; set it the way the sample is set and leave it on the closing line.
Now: **32** kWh
